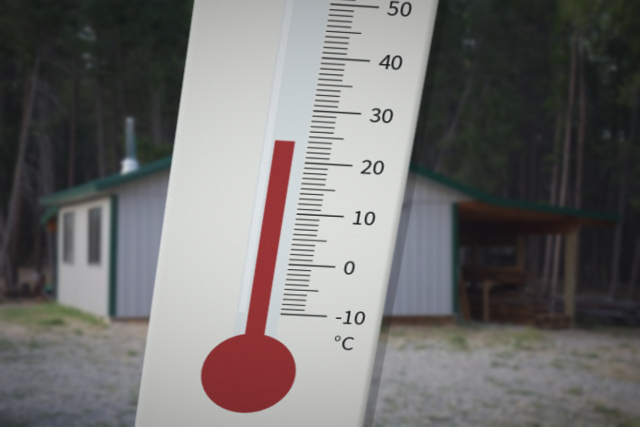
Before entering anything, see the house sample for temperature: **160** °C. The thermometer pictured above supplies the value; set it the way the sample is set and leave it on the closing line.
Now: **24** °C
